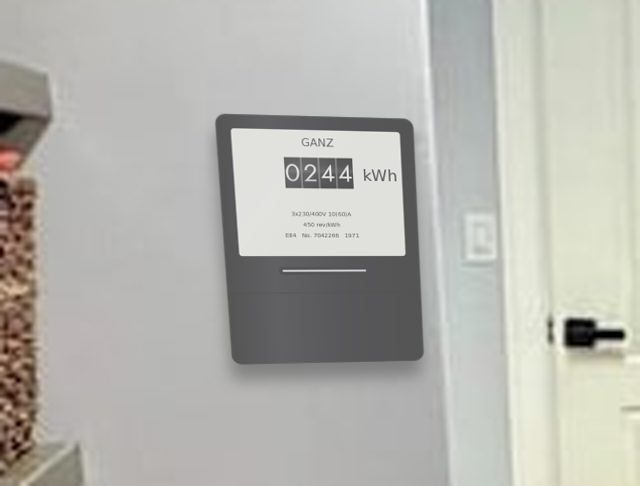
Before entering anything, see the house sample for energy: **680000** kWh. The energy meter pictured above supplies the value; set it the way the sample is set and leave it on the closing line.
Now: **244** kWh
